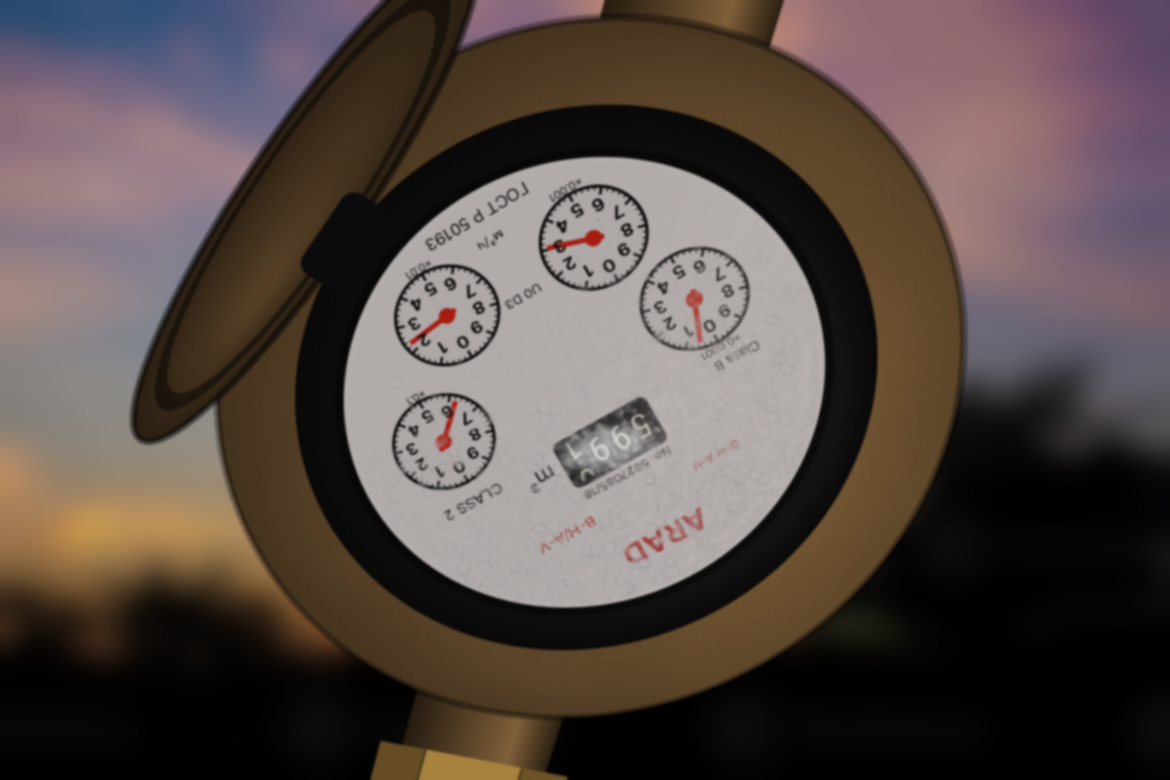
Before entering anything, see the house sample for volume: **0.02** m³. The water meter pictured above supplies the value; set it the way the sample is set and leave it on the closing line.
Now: **5990.6230** m³
